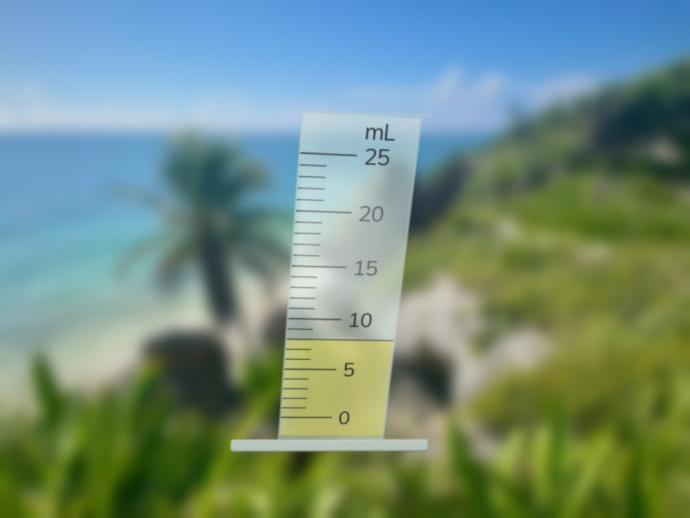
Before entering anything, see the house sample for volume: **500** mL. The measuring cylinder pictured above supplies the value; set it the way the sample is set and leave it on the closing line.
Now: **8** mL
